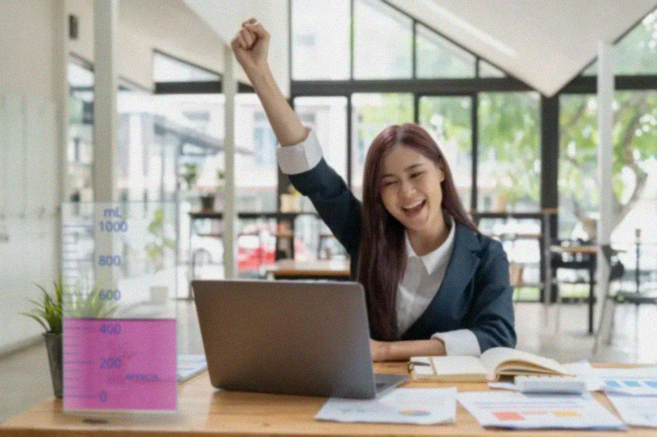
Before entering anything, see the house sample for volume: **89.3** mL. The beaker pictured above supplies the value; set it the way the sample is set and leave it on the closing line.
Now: **450** mL
